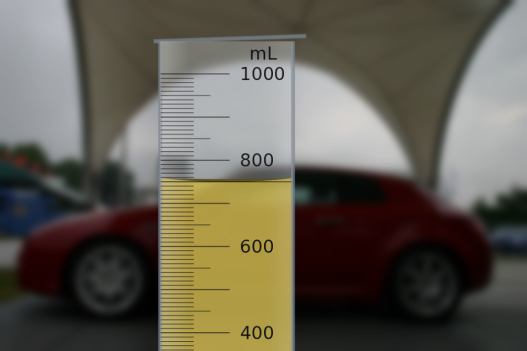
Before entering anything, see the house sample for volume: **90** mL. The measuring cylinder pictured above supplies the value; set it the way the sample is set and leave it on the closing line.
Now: **750** mL
